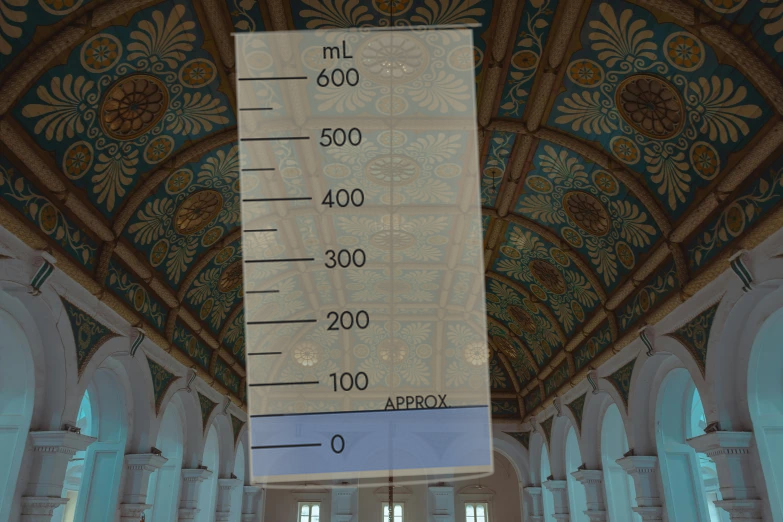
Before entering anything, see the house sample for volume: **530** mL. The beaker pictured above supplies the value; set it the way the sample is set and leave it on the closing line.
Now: **50** mL
